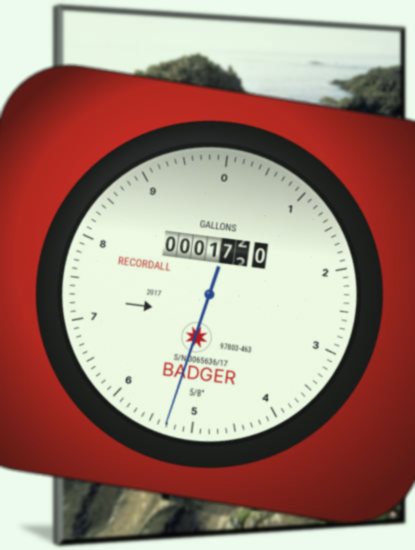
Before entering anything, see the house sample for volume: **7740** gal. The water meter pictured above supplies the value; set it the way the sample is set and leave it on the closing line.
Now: **1725.3** gal
